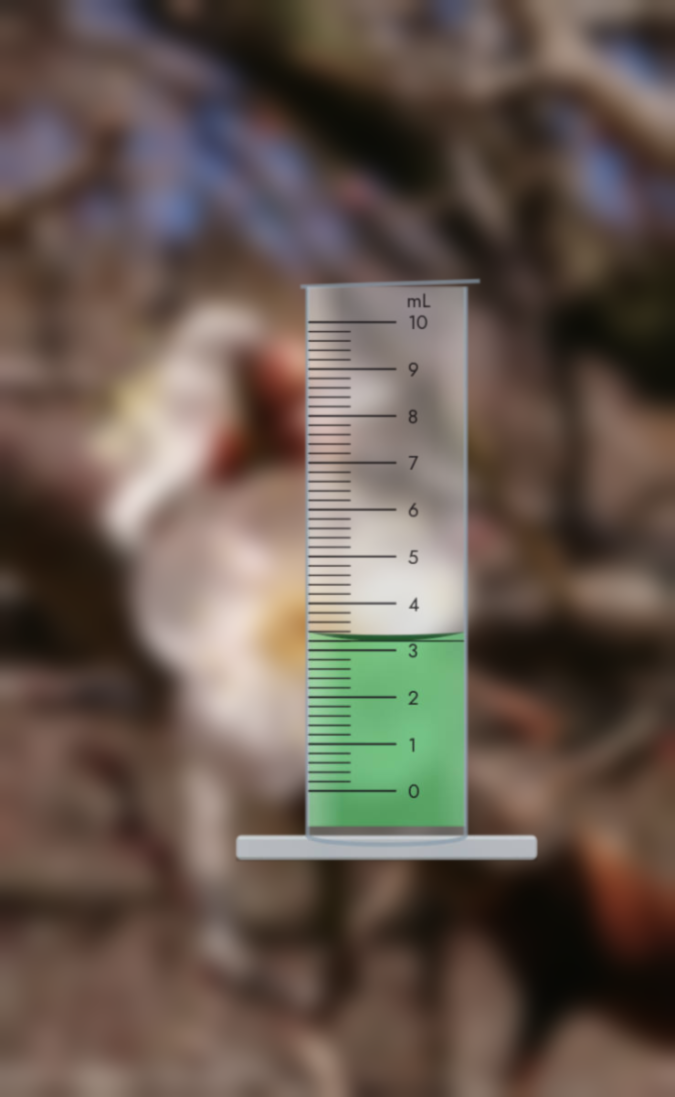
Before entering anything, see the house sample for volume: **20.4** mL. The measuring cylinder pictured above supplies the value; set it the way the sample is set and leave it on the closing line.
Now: **3.2** mL
